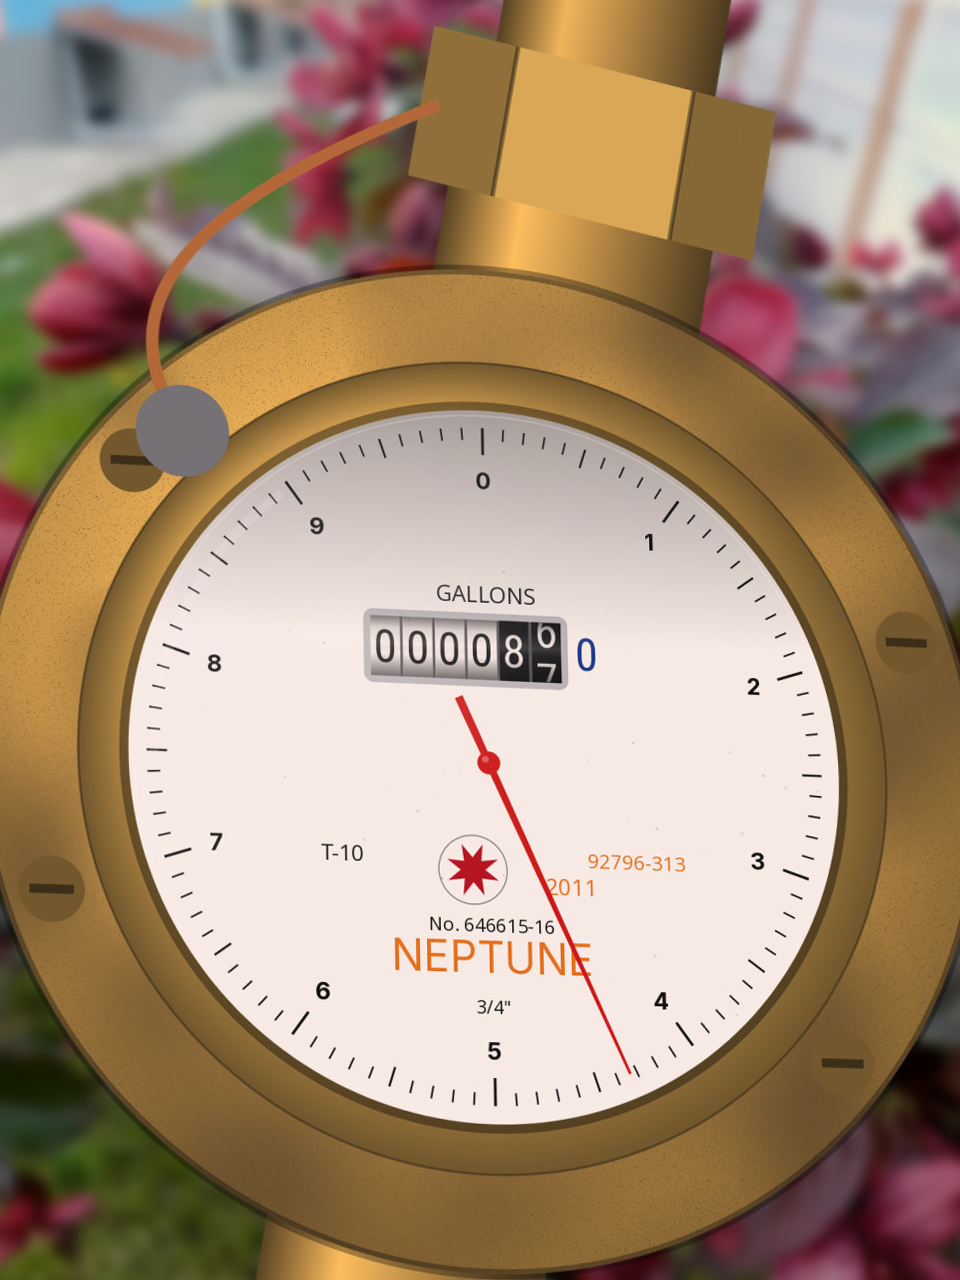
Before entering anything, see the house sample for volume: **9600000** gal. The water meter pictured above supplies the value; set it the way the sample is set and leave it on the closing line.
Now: **864.3** gal
